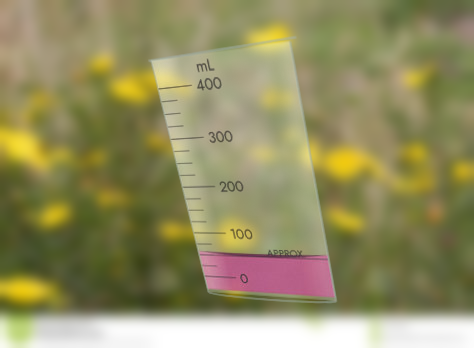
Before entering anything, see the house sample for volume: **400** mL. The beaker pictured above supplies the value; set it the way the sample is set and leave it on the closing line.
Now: **50** mL
